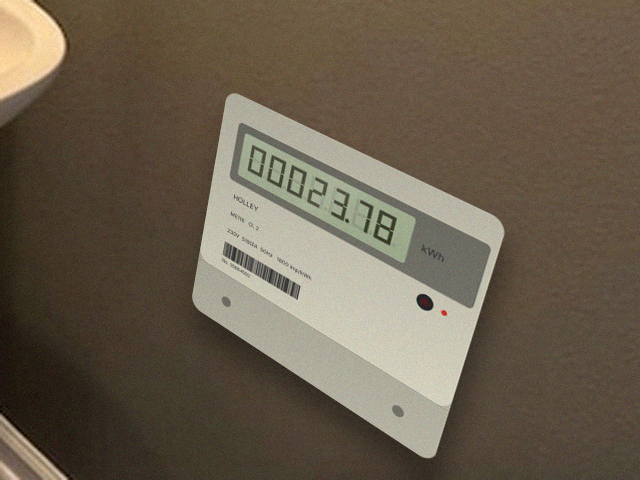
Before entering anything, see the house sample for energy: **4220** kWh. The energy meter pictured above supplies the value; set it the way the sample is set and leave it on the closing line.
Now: **23.78** kWh
